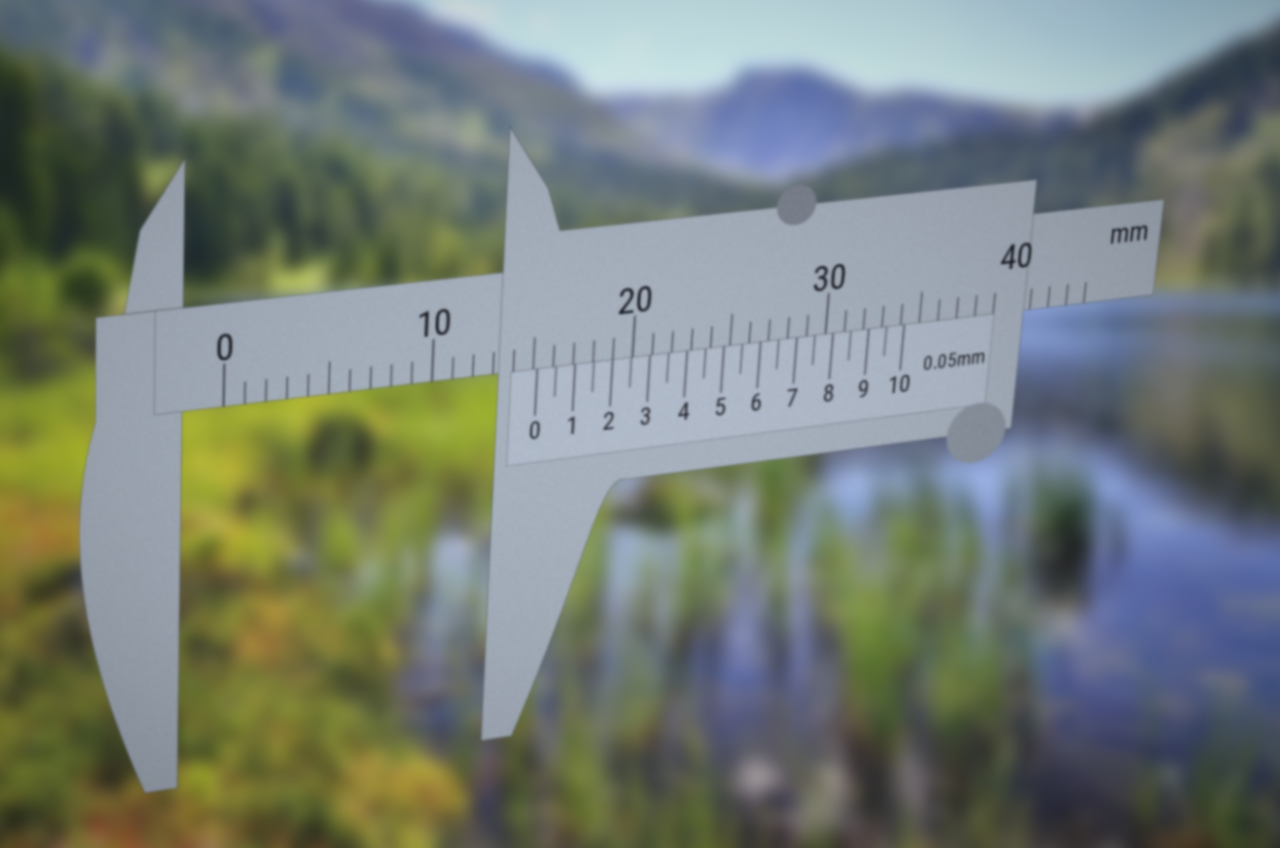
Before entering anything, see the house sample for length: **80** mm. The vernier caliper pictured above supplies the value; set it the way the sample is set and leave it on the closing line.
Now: **15.2** mm
